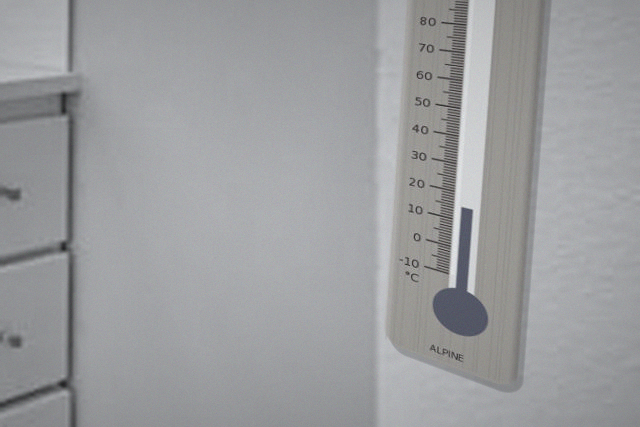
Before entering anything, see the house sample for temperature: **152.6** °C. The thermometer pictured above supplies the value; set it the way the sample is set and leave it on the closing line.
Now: **15** °C
